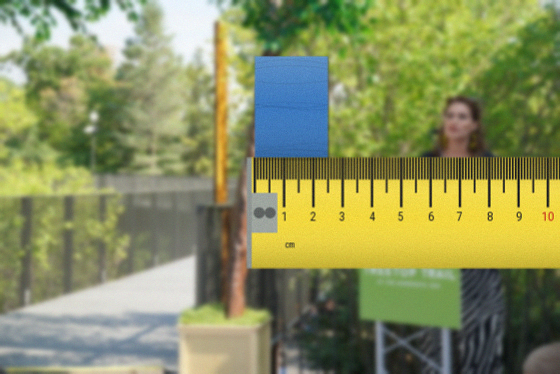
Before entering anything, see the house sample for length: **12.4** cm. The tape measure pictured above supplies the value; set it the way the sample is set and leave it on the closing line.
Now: **2.5** cm
